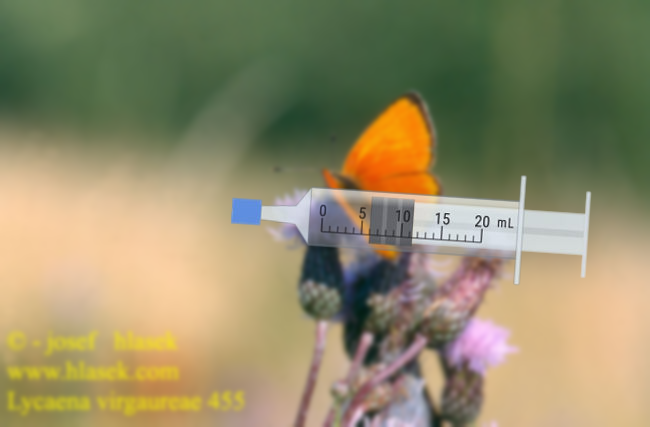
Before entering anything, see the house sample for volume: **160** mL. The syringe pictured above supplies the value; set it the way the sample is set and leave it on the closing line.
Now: **6** mL
